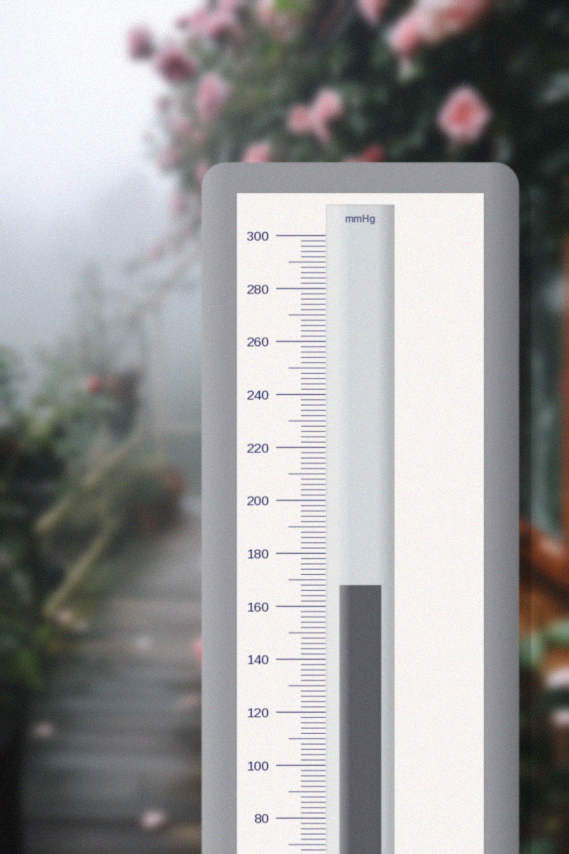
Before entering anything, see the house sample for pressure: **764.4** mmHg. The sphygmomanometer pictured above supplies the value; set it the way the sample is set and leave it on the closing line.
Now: **168** mmHg
